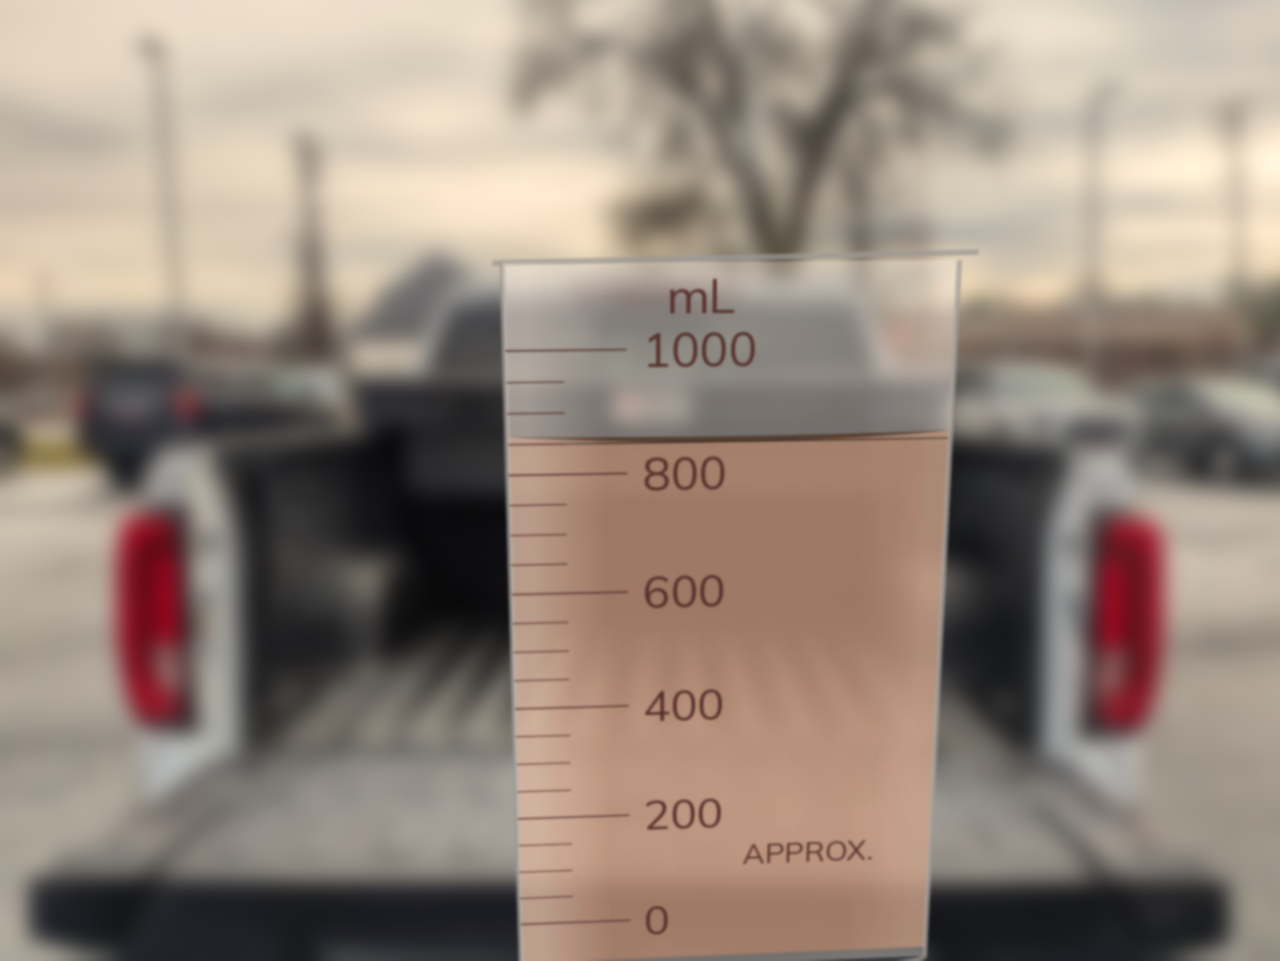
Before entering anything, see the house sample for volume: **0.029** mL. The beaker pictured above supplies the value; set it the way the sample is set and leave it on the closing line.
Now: **850** mL
